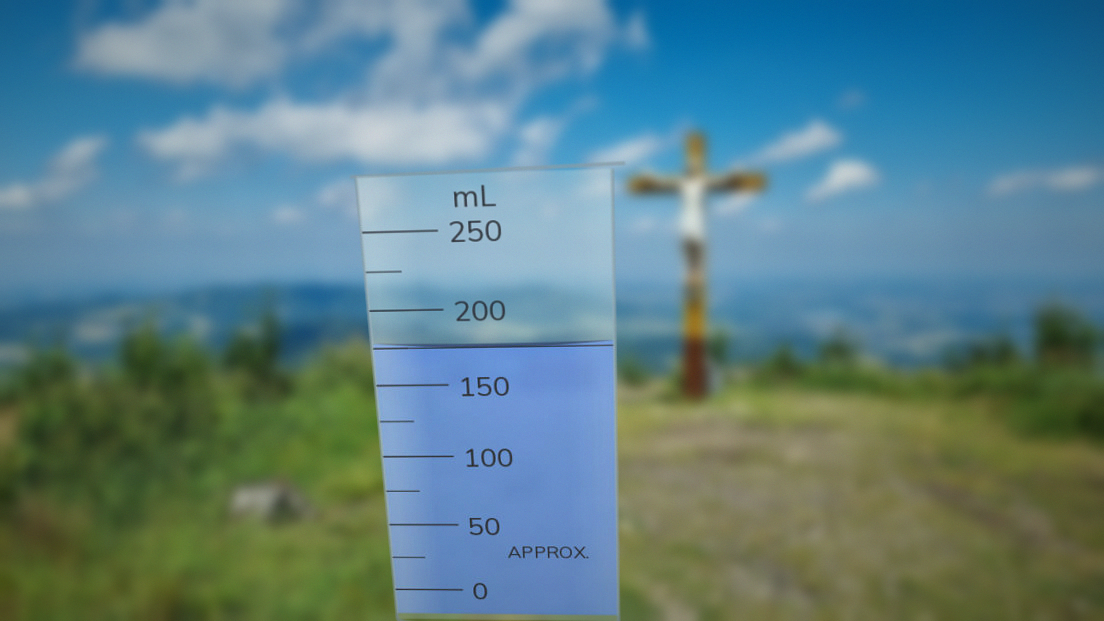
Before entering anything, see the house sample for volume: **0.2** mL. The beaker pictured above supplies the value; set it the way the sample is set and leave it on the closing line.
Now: **175** mL
